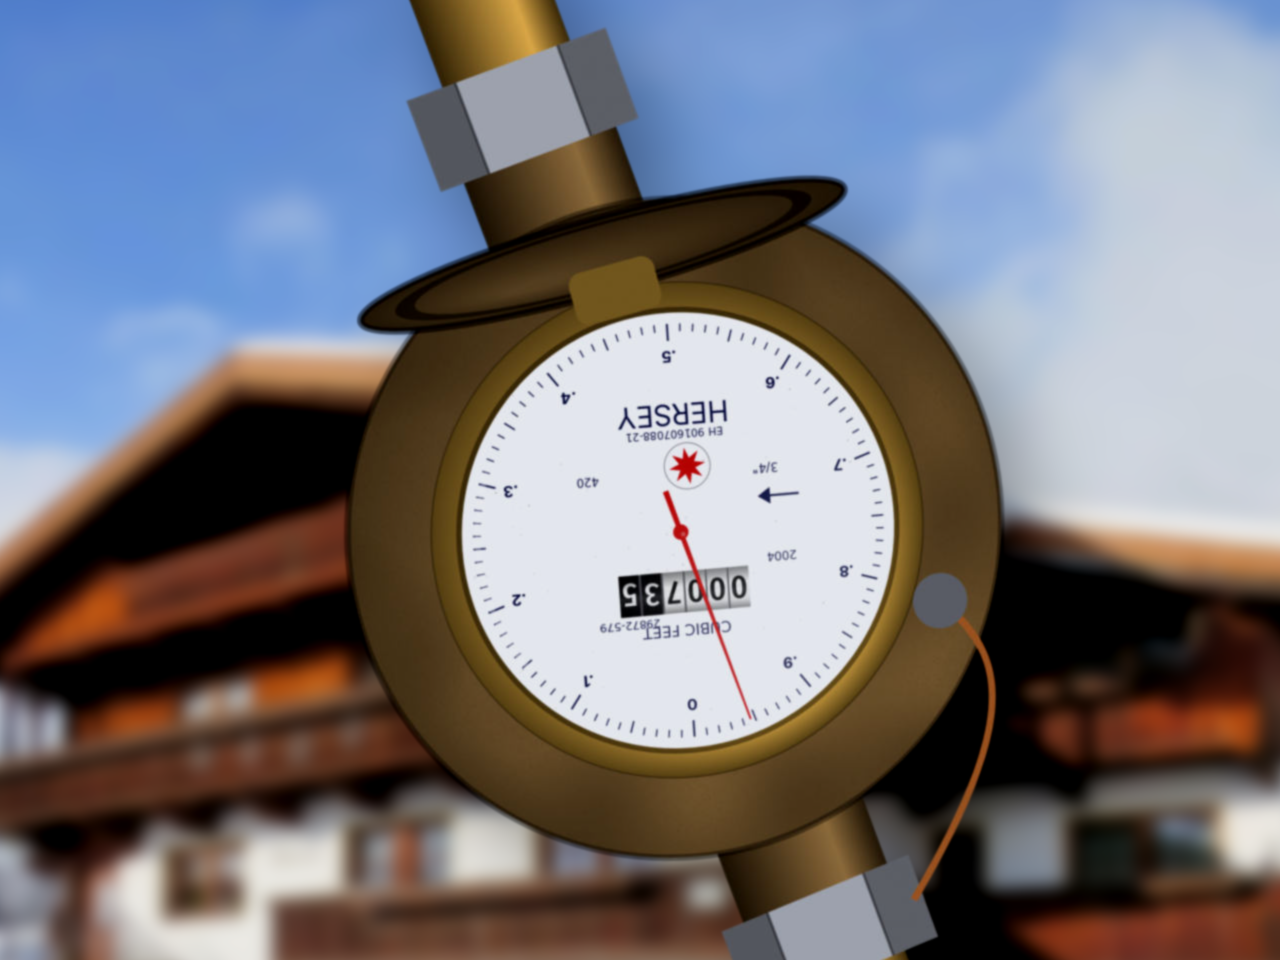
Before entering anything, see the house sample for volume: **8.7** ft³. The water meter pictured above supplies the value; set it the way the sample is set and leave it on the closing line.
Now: **734.95** ft³
